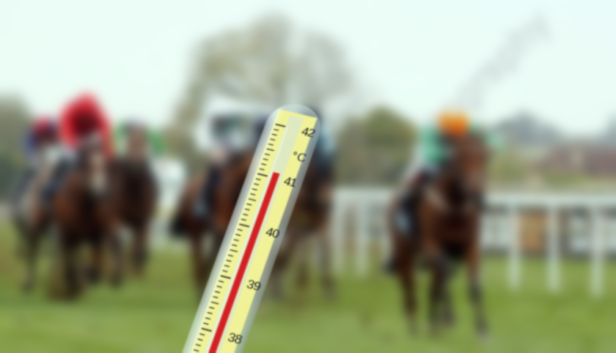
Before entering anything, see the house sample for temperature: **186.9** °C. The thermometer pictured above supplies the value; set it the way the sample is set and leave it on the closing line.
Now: **41.1** °C
